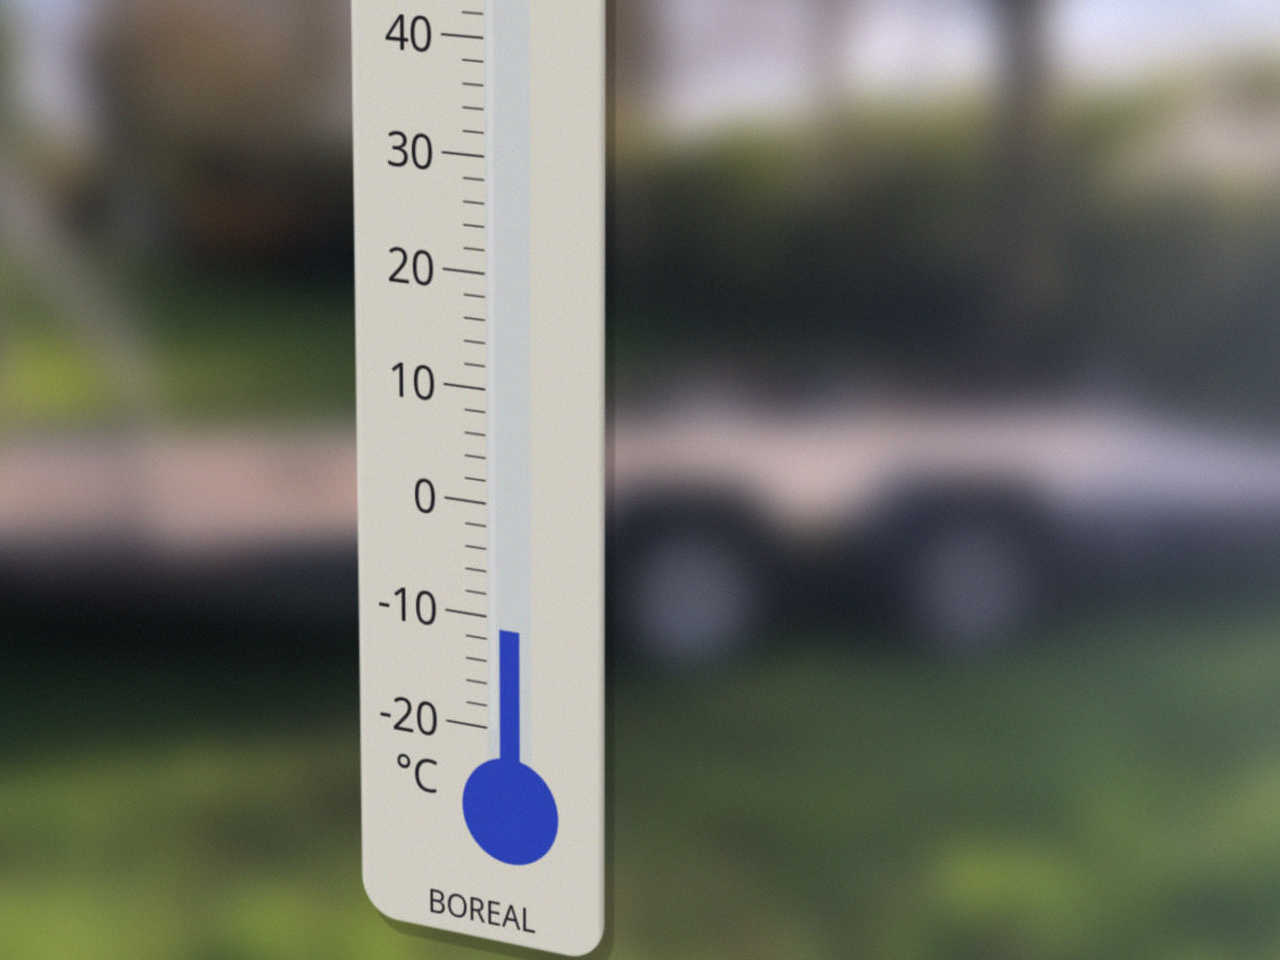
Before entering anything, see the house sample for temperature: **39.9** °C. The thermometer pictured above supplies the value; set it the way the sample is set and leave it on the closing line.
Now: **-11** °C
